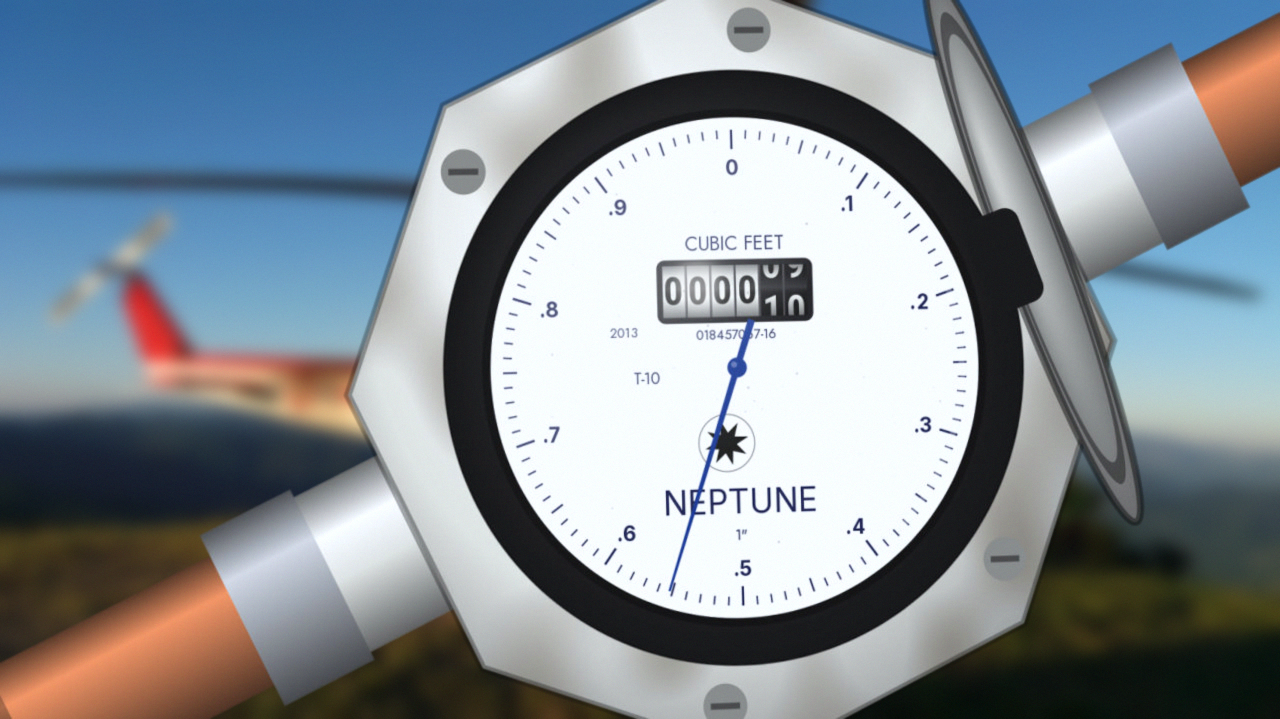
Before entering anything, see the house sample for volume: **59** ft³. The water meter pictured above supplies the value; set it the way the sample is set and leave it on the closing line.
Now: **9.55** ft³
